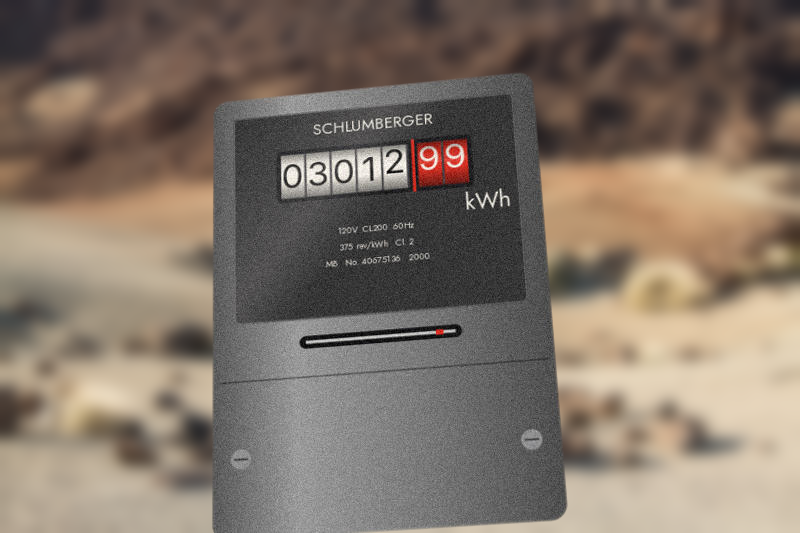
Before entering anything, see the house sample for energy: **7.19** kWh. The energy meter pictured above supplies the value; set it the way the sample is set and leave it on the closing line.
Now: **3012.99** kWh
